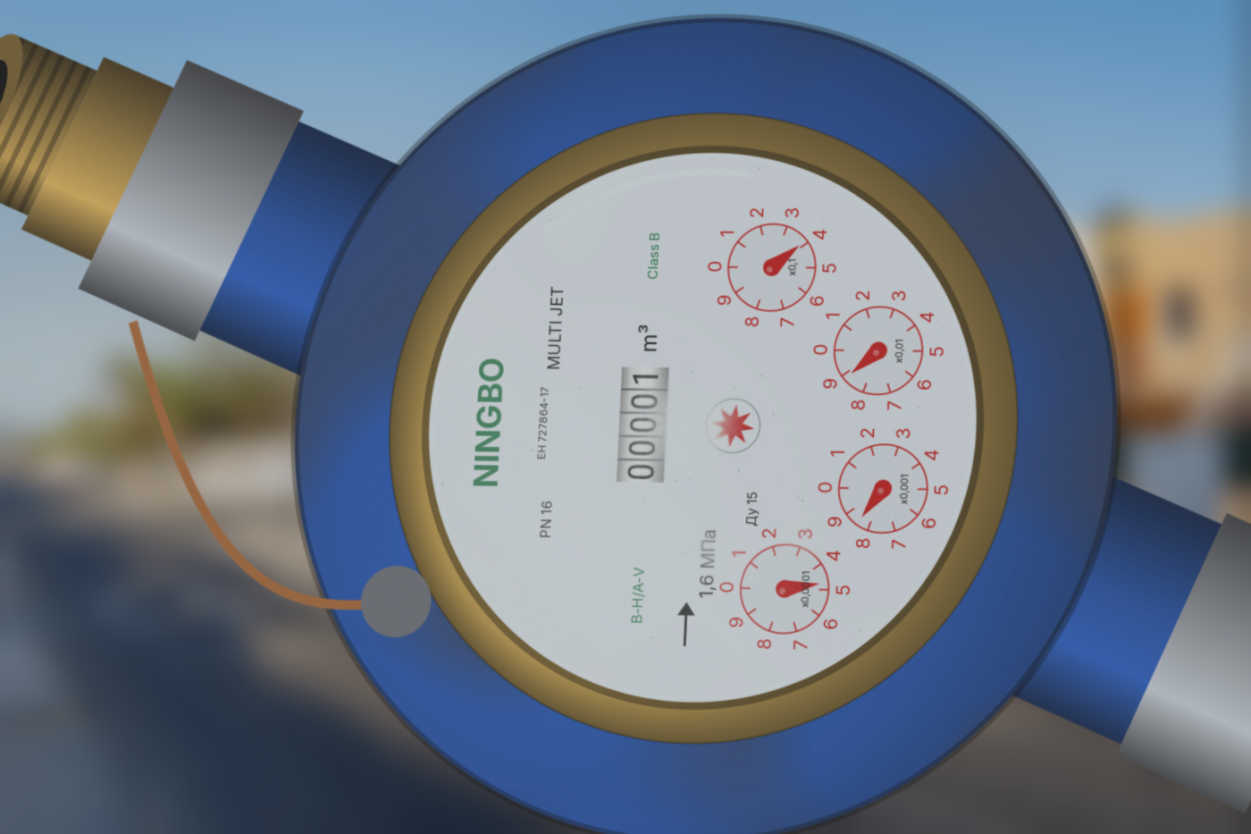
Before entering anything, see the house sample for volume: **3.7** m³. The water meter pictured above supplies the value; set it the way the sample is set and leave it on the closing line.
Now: **1.3884** m³
